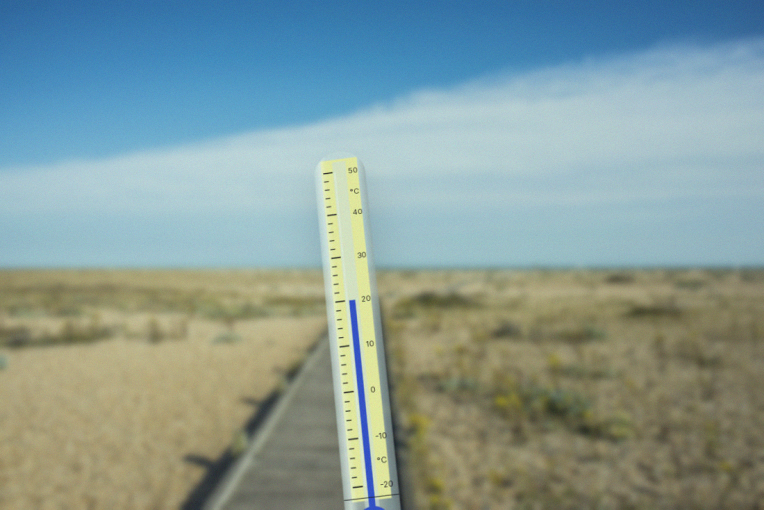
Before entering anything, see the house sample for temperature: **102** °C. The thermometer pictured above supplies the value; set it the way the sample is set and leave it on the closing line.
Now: **20** °C
